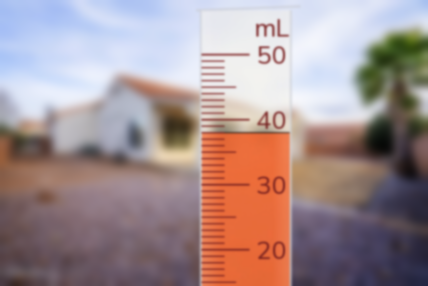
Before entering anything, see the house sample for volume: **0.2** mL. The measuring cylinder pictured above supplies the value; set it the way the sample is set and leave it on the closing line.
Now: **38** mL
